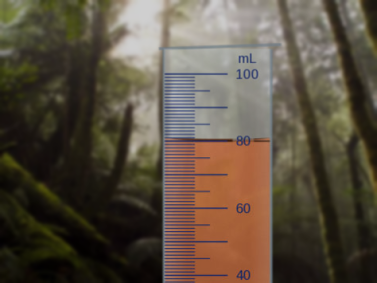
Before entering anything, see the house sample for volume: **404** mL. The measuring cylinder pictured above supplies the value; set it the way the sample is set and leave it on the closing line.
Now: **80** mL
